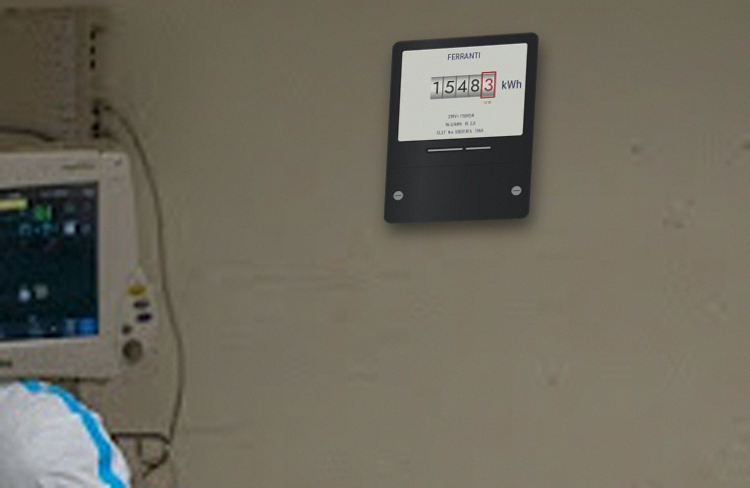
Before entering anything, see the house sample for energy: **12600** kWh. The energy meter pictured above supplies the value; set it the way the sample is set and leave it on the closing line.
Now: **1548.3** kWh
